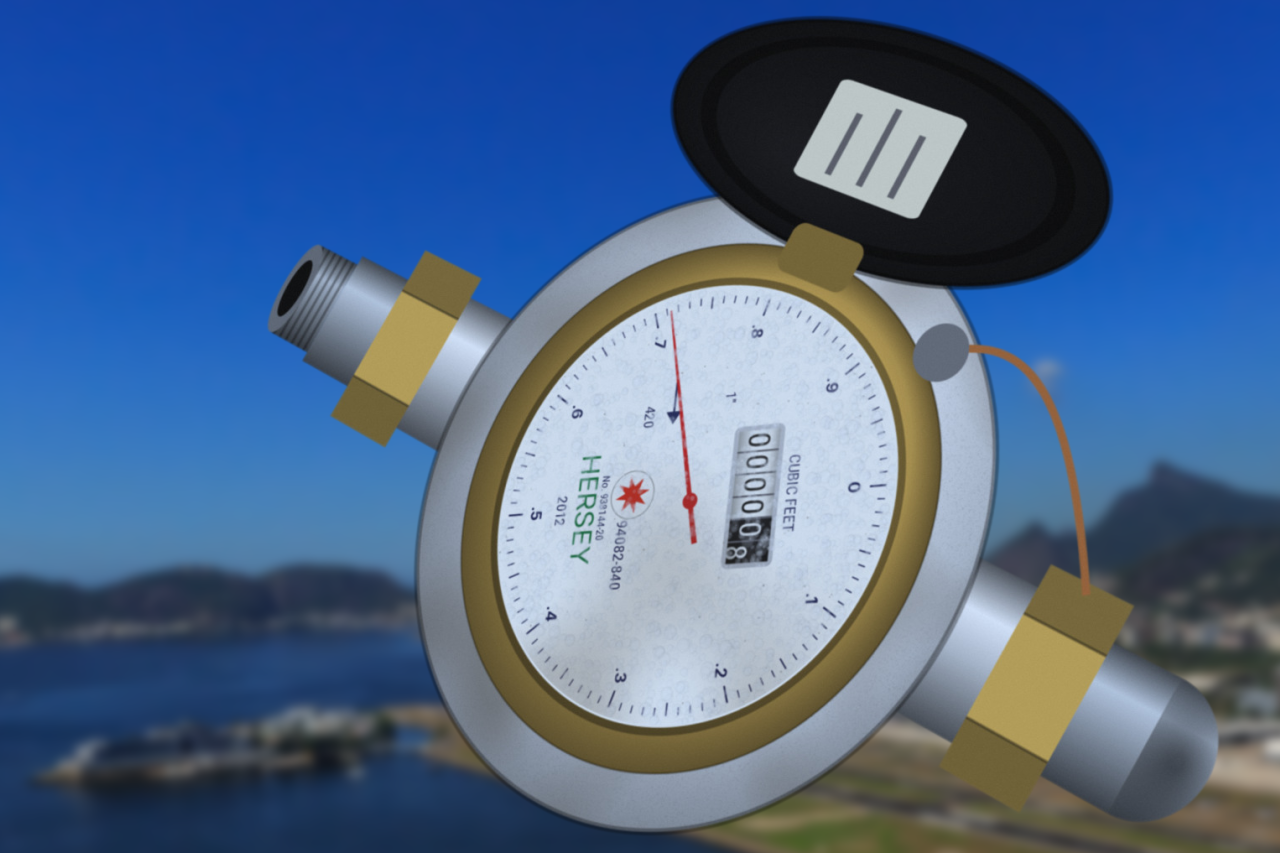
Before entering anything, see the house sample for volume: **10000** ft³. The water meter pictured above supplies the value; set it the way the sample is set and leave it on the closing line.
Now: **7.71** ft³
